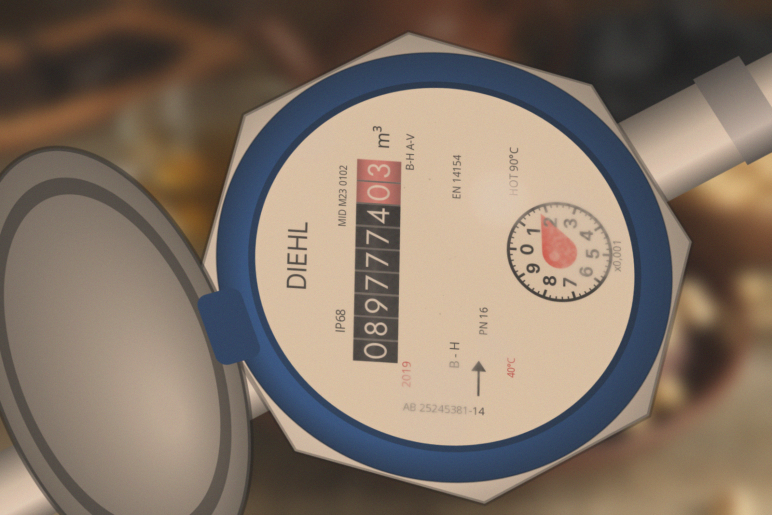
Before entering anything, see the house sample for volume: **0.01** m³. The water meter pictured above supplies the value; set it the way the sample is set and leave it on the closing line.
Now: **897774.031** m³
